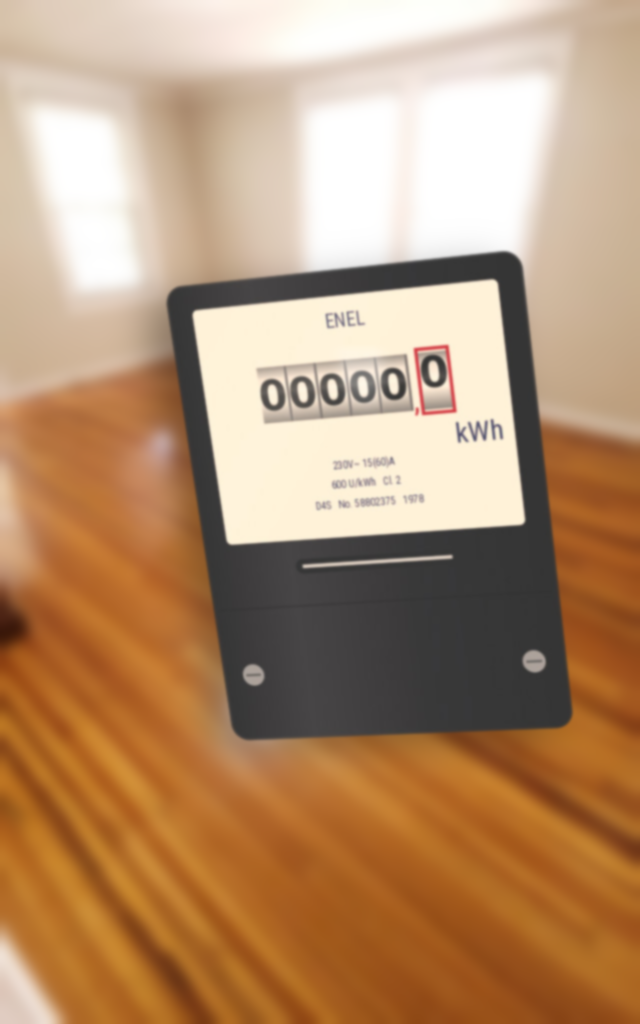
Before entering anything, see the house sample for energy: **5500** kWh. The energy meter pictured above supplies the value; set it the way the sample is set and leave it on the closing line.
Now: **0.0** kWh
